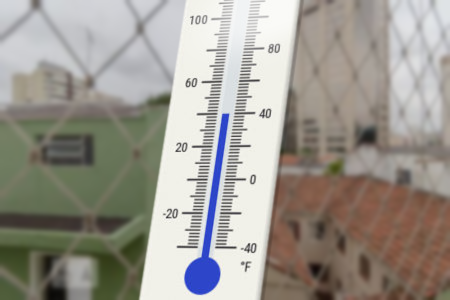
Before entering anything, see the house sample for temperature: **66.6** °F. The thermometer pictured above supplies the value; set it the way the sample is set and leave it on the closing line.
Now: **40** °F
